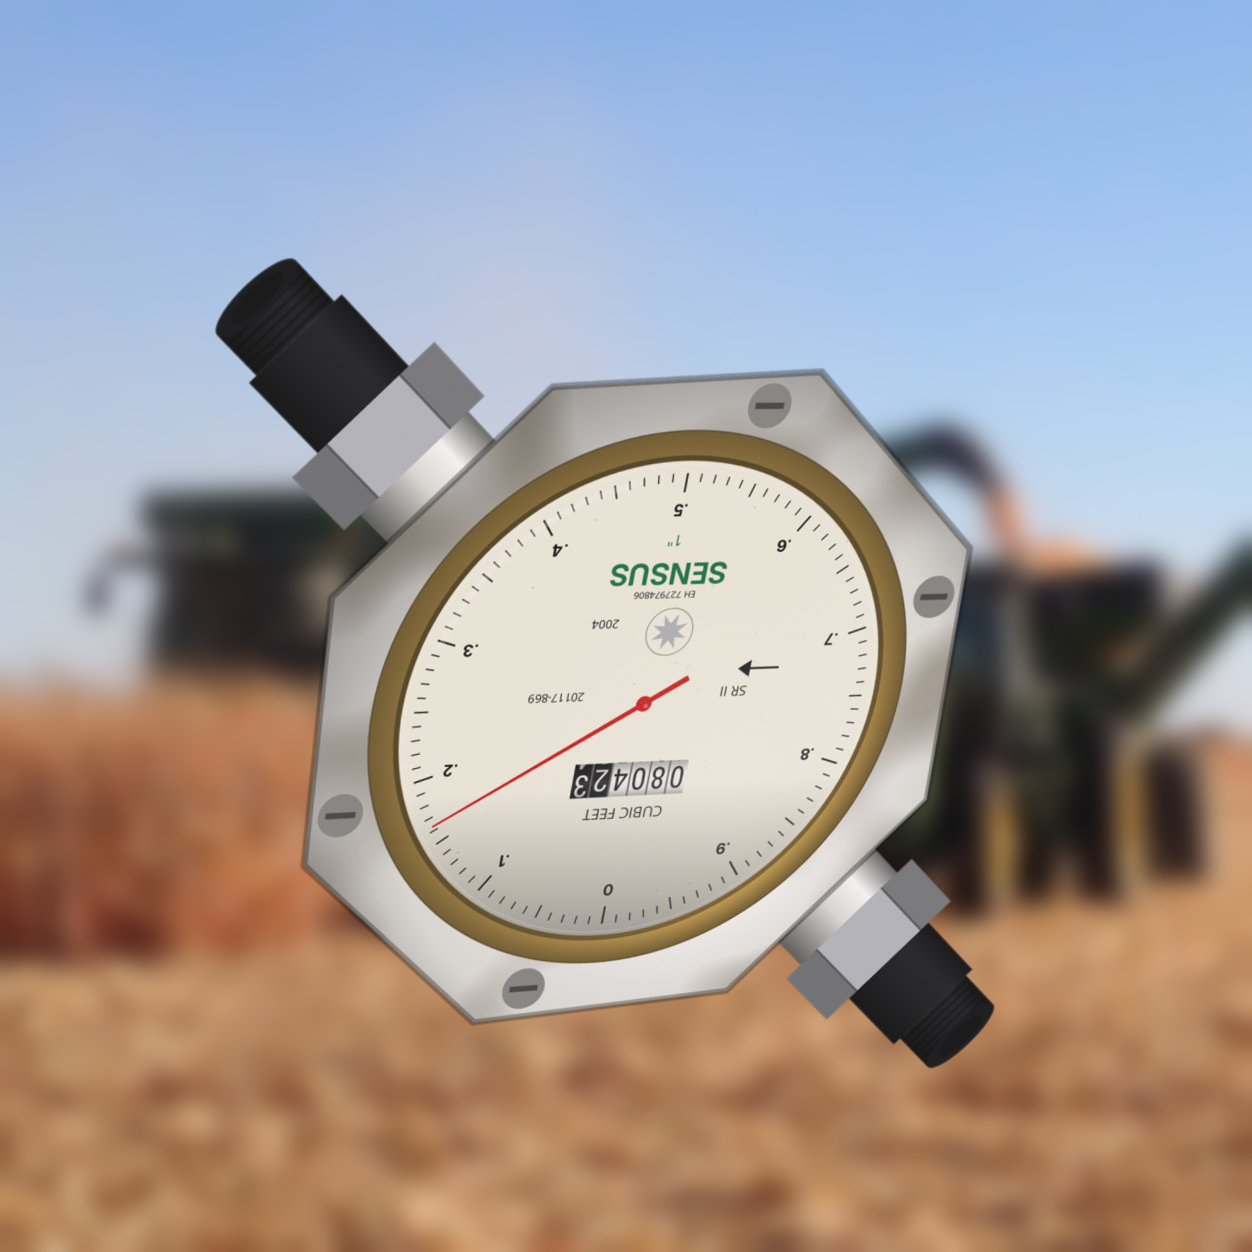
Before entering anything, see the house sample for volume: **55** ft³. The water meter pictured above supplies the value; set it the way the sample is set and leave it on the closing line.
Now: **80423.16** ft³
